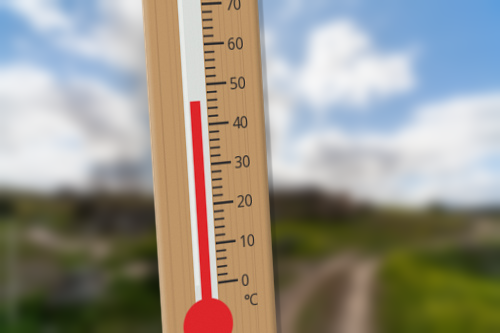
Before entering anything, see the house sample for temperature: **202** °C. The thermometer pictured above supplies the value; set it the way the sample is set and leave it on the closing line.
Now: **46** °C
